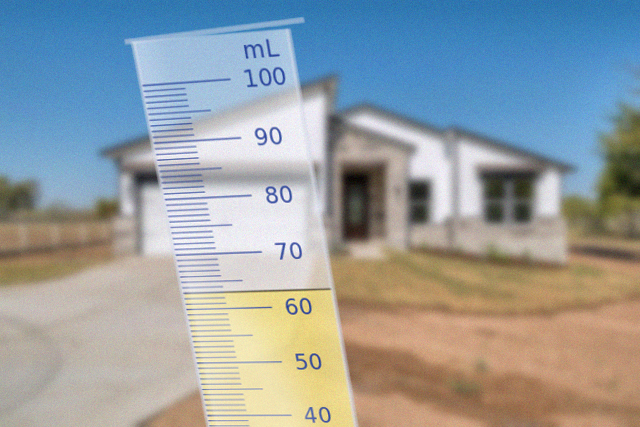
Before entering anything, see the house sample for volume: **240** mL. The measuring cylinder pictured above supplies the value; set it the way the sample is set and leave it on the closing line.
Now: **63** mL
